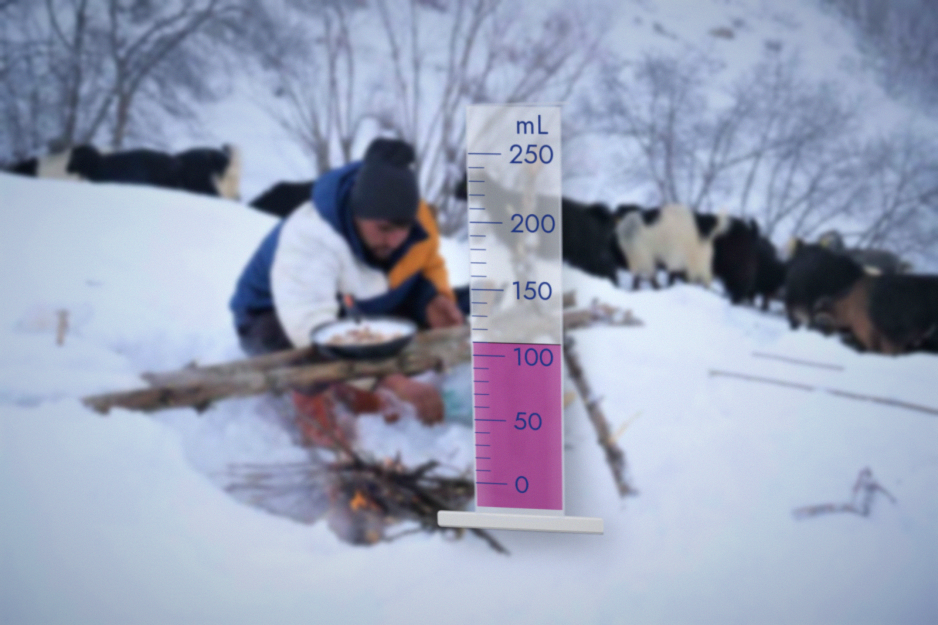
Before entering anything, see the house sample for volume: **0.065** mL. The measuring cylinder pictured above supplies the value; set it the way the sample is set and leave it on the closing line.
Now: **110** mL
